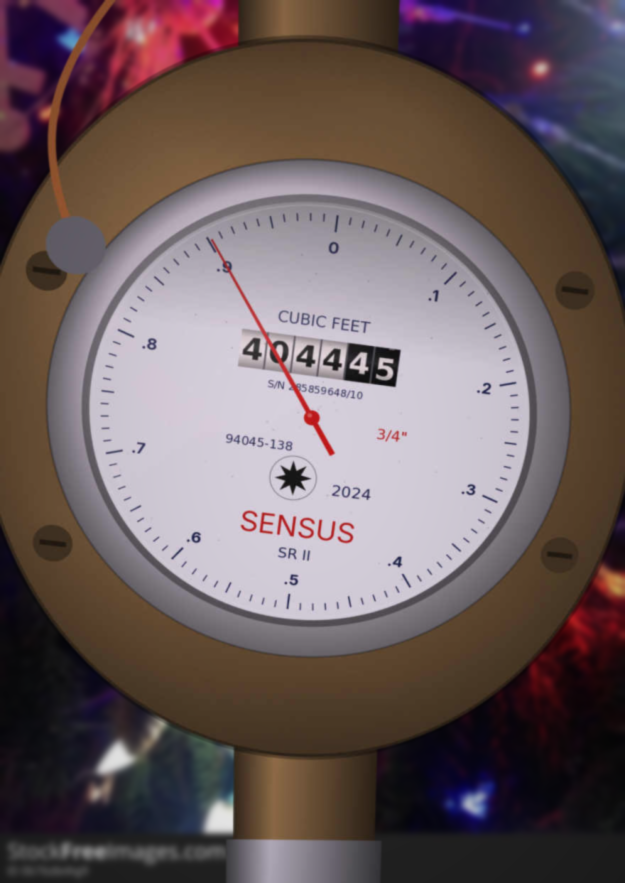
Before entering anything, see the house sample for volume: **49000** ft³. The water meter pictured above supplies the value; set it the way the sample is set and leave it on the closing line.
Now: **404444.90** ft³
